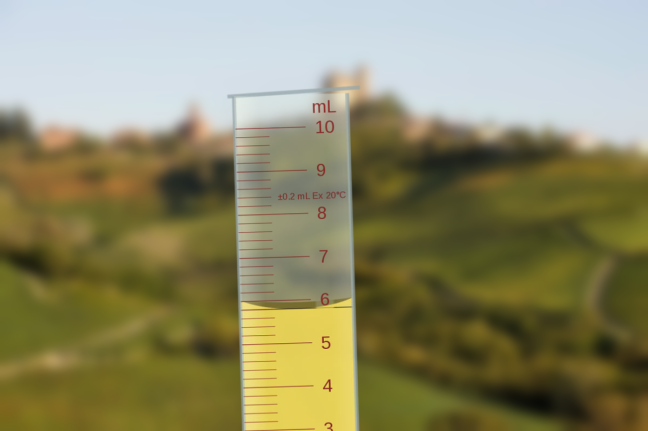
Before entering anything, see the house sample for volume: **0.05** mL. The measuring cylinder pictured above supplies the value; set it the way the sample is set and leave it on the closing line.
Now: **5.8** mL
